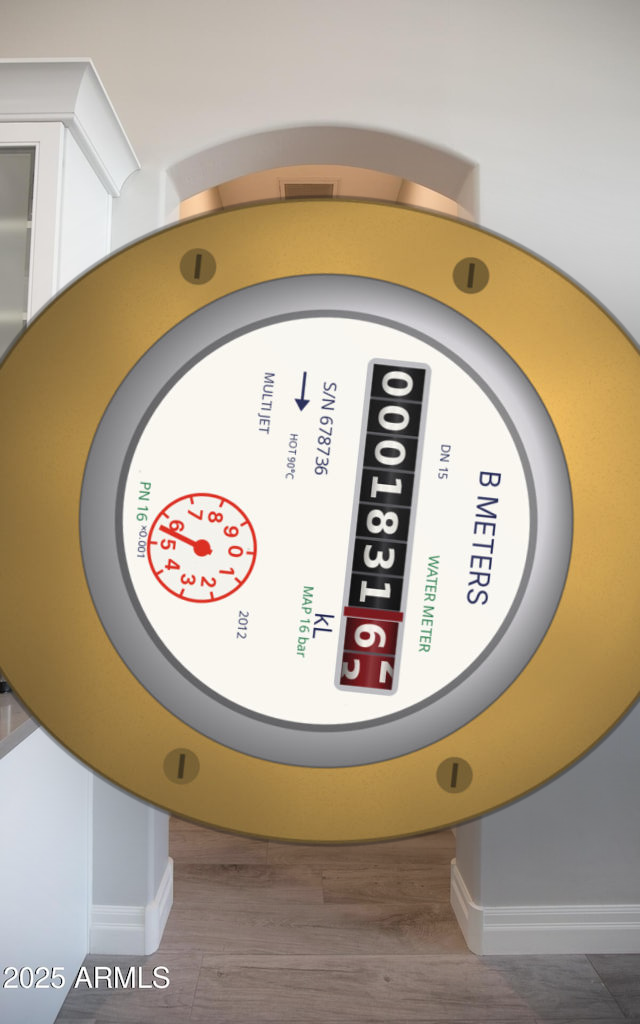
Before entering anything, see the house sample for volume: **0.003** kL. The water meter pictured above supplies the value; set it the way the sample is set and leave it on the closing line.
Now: **1831.625** kL
